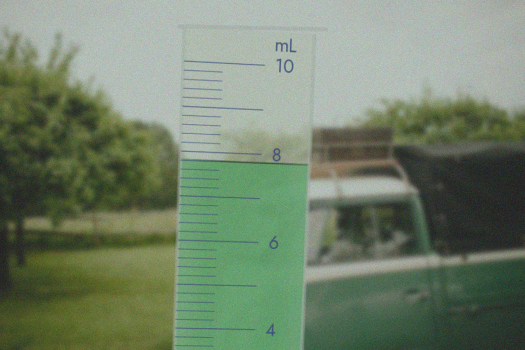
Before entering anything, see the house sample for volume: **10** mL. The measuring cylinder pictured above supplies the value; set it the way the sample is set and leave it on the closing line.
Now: **7.8** mL
